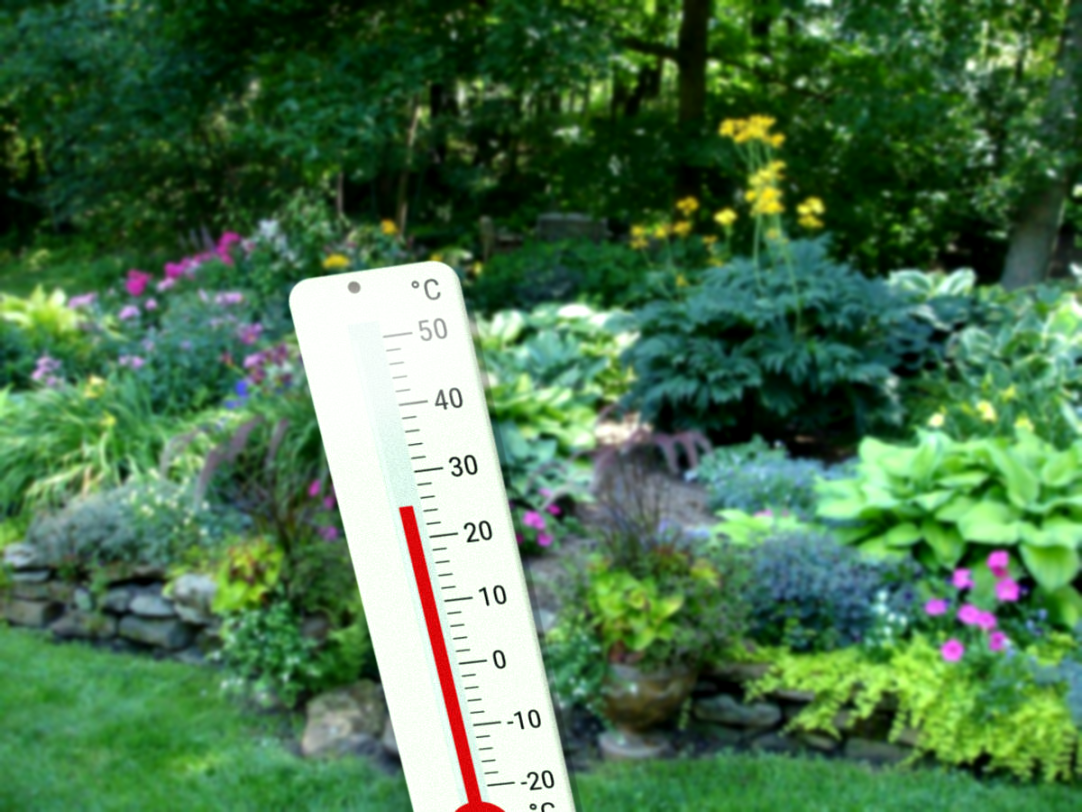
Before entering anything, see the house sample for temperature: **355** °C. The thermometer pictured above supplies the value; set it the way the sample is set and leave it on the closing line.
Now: **25** °C
